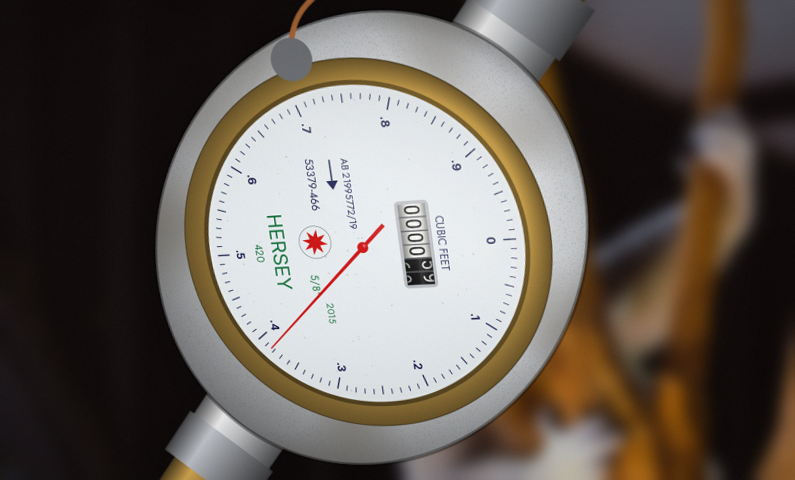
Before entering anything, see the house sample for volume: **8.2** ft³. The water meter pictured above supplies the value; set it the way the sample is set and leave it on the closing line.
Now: **59.38** ft³
